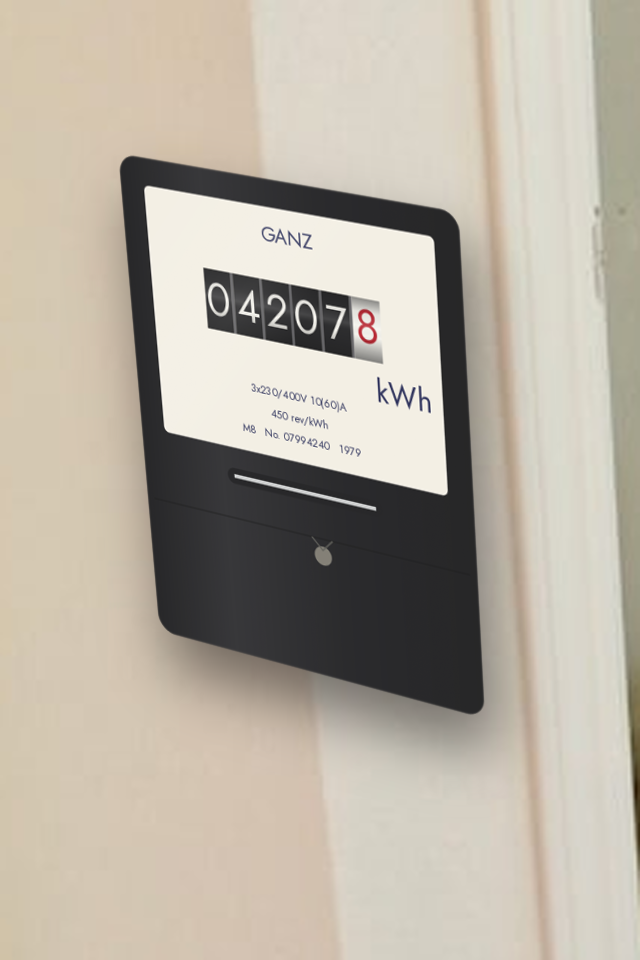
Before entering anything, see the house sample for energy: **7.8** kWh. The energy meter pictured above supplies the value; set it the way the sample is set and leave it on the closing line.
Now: **4207.8** kWh
